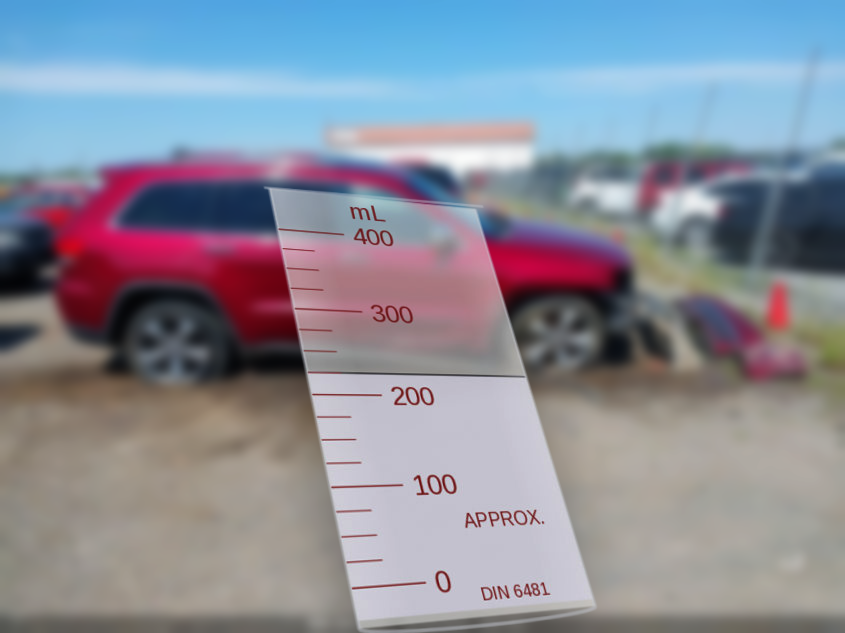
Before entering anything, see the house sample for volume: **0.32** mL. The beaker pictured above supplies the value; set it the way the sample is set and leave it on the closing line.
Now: **225** mL
